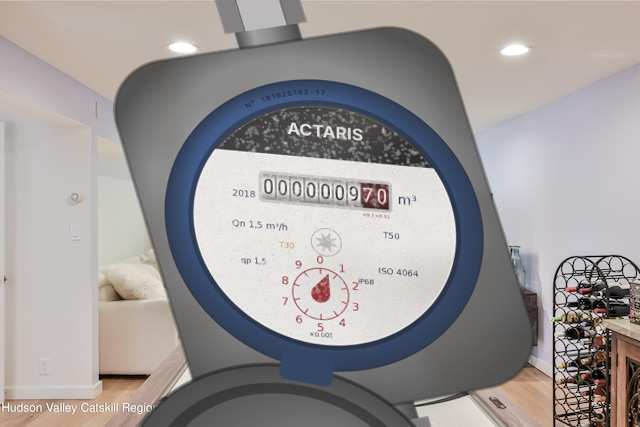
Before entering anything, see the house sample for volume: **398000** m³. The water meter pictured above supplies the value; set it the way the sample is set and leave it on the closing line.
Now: **9.700** m³
